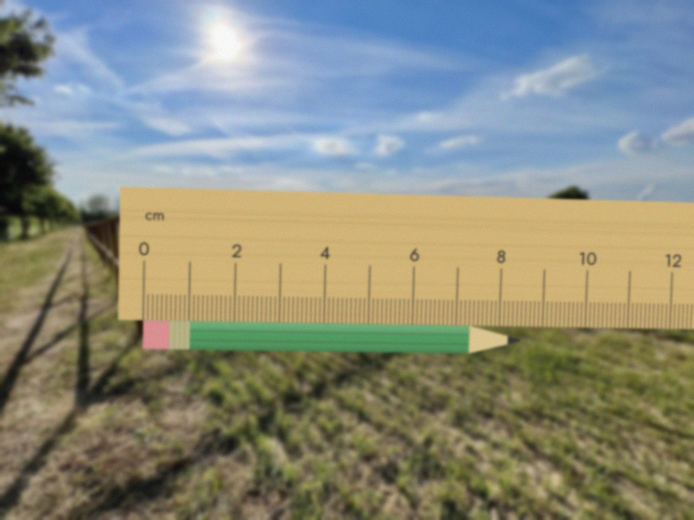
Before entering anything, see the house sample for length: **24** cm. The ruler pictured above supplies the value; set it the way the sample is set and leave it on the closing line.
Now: **8.5** cm
